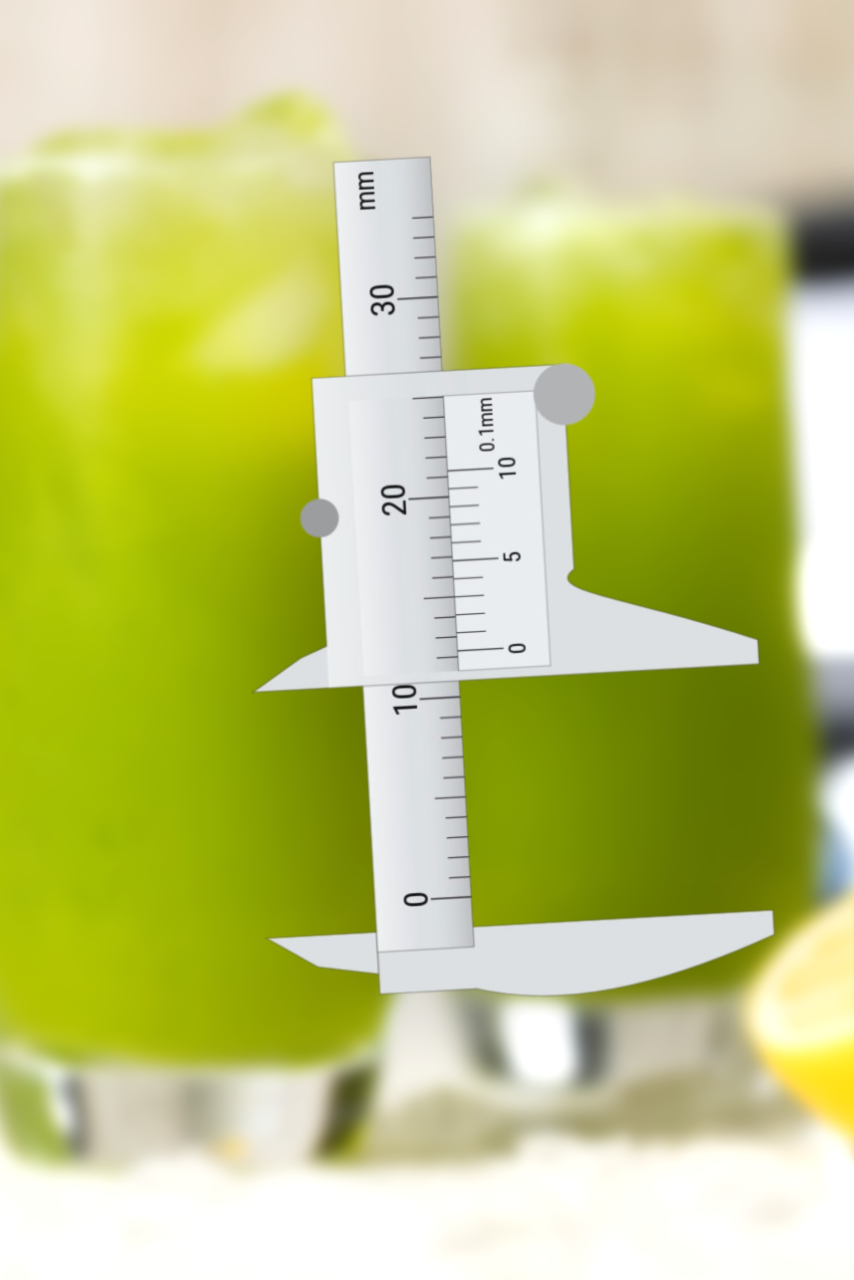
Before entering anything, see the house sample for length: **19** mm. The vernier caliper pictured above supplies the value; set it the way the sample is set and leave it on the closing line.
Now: **12.3** mm
